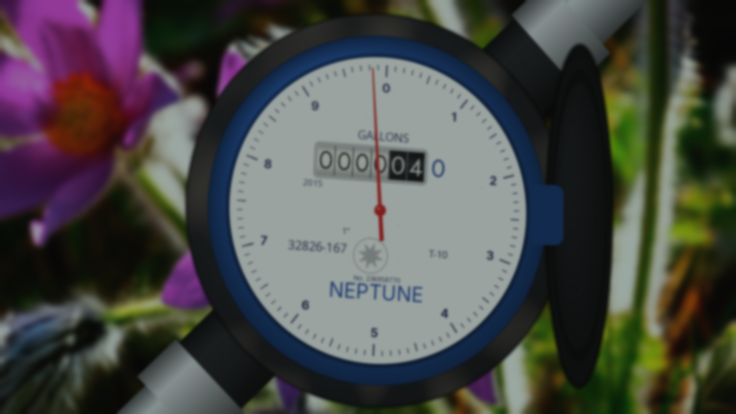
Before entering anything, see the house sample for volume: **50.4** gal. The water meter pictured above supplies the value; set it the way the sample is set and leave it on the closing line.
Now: **39.8** gal
